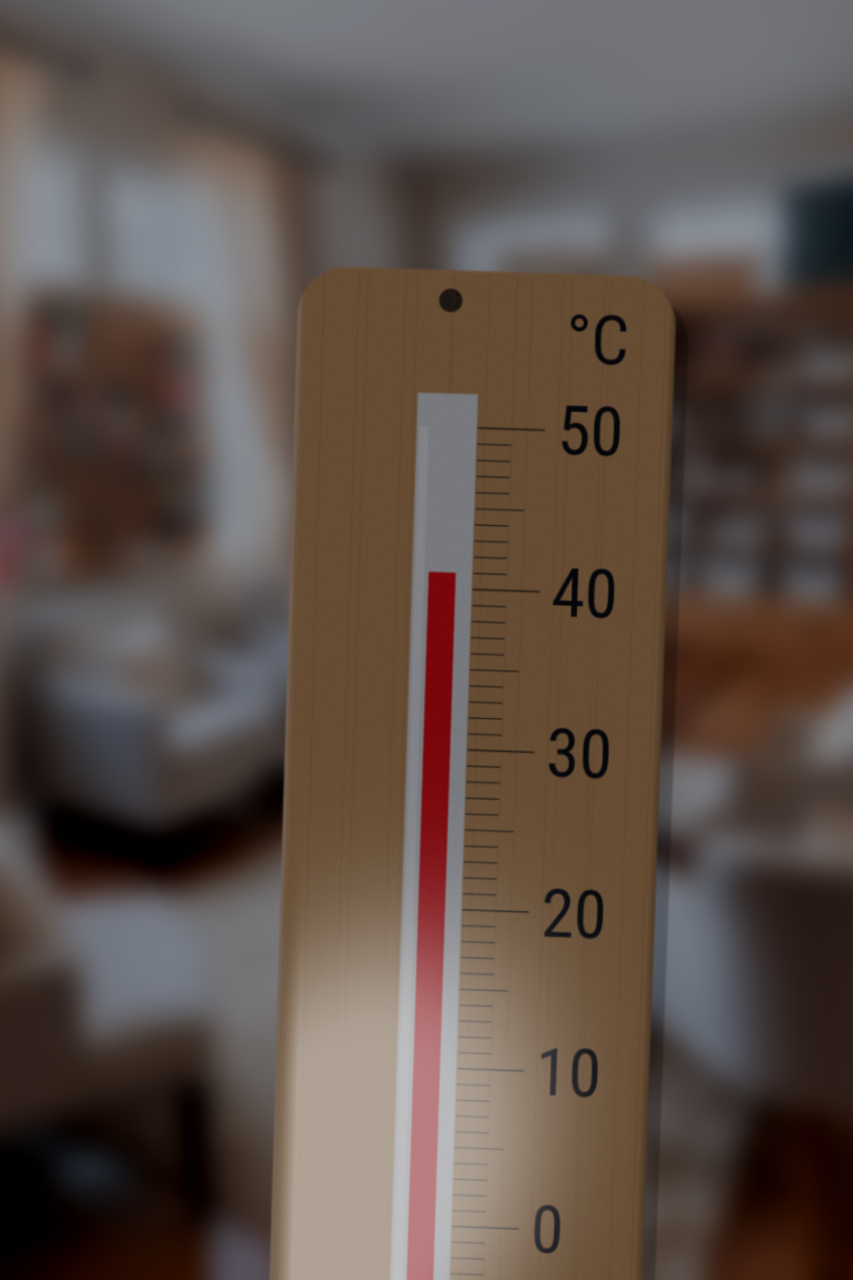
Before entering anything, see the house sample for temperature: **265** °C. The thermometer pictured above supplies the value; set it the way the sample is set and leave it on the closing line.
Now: **41** °C
